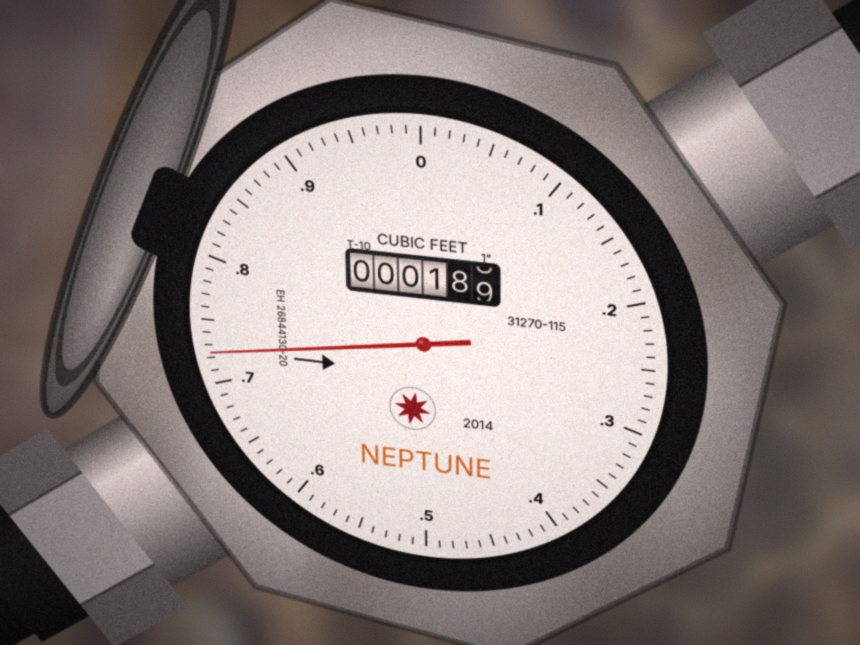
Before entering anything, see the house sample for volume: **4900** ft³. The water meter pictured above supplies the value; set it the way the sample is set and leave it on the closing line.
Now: **188.72** ft³
